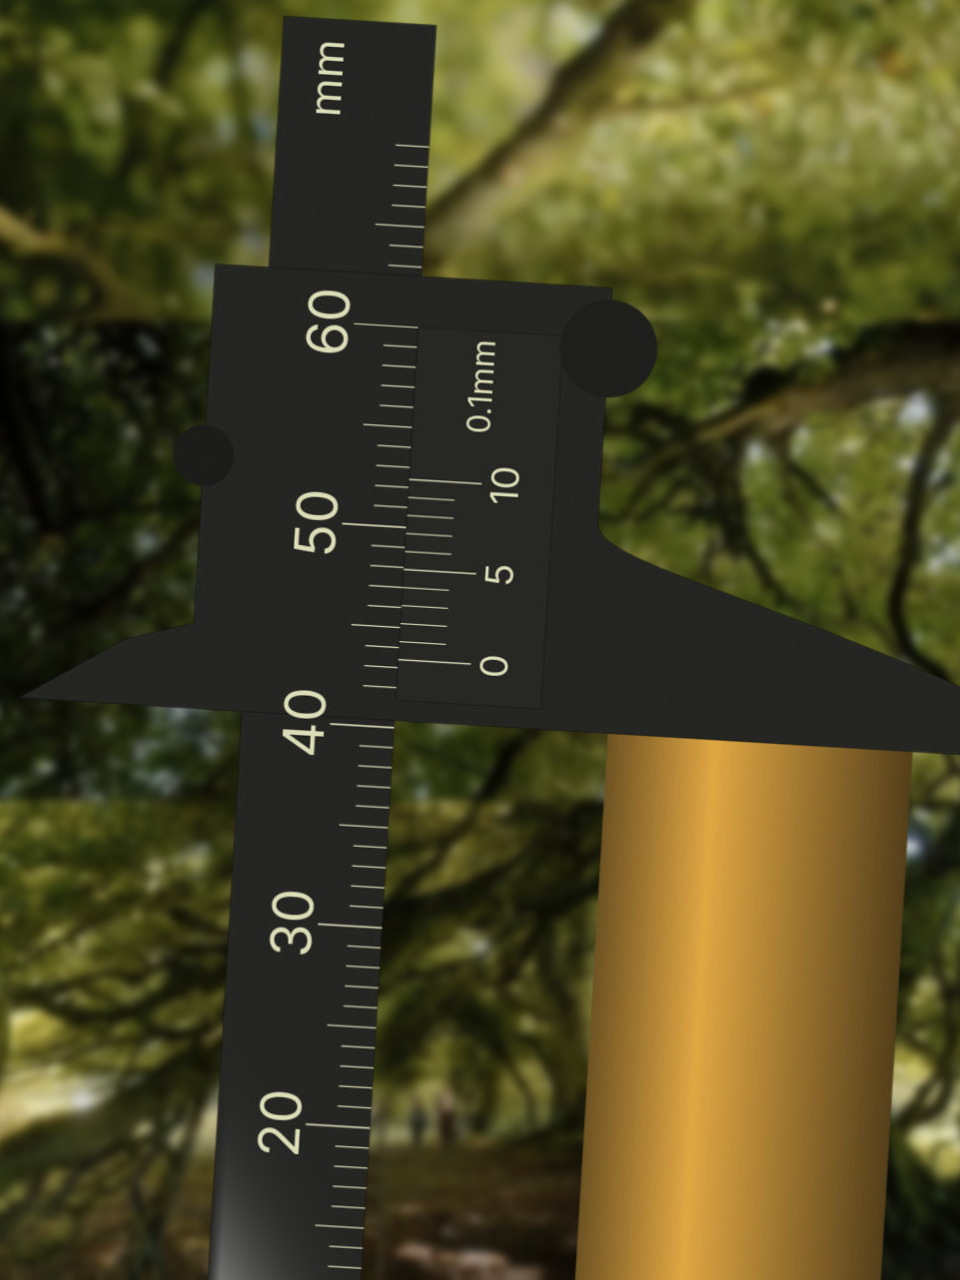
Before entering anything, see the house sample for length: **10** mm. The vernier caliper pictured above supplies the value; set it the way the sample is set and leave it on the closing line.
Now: **43.4** mm
